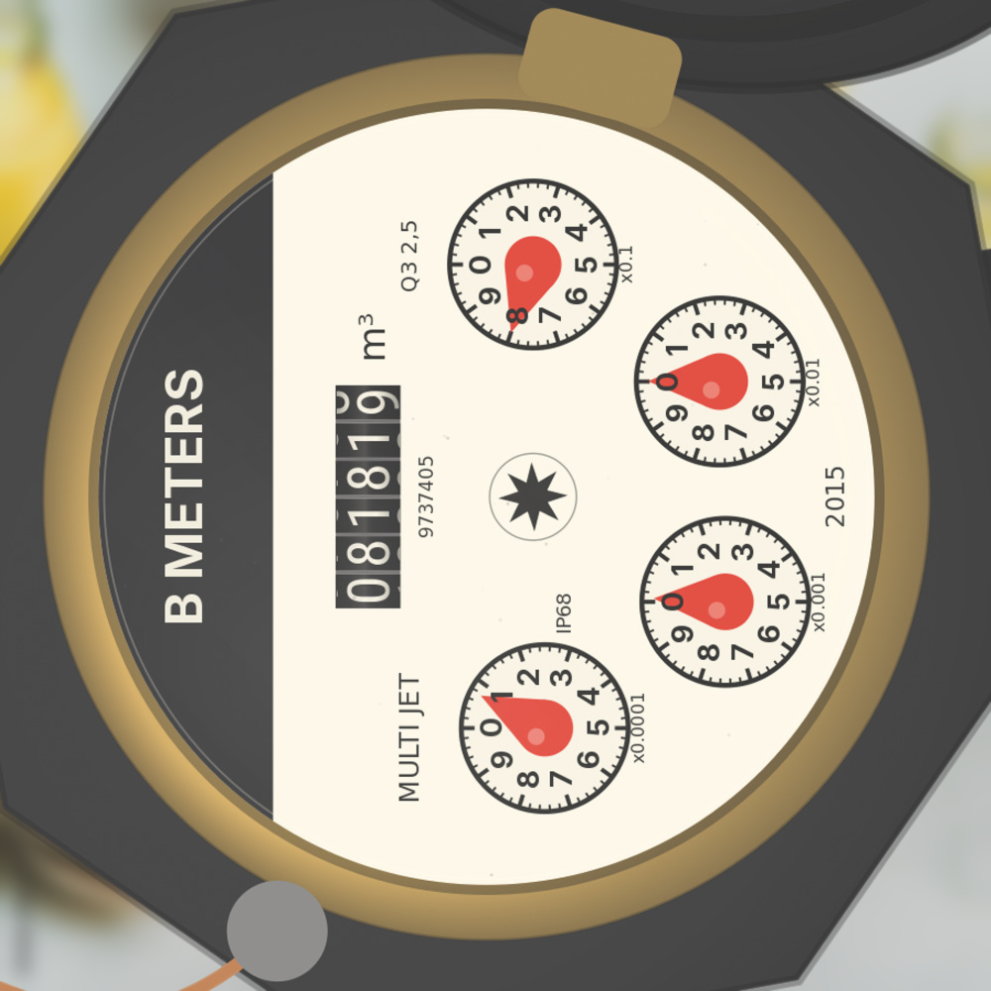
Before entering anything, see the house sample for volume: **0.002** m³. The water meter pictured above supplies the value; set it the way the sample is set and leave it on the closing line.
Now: **81818.8000** m³
